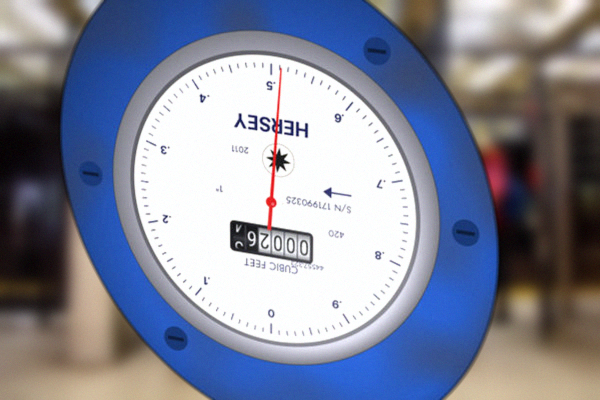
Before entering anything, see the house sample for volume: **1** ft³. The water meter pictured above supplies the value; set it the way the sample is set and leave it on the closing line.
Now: **263.51** ft³
